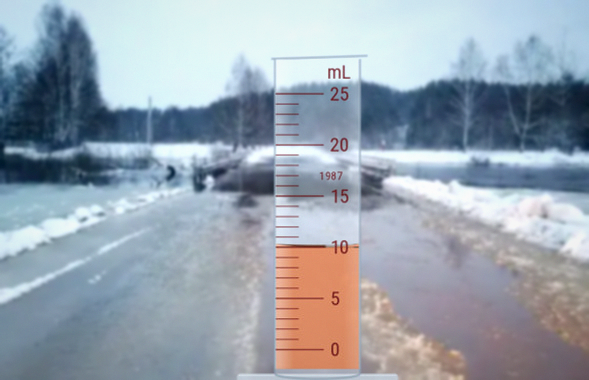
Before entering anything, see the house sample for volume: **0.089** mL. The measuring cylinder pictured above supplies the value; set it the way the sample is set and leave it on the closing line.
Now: **10** mL
